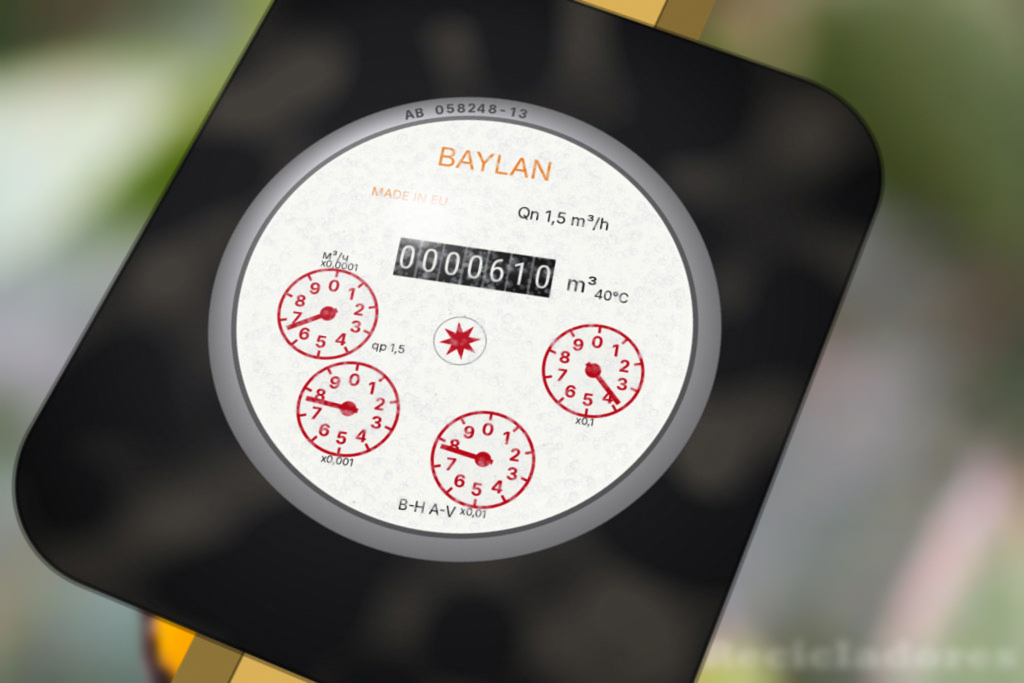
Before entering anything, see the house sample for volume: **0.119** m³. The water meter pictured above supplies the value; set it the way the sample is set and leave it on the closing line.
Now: **610.3776** m³
